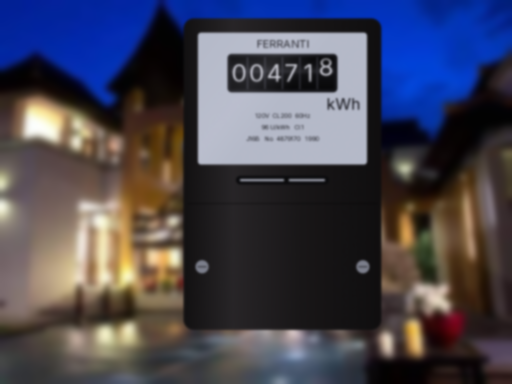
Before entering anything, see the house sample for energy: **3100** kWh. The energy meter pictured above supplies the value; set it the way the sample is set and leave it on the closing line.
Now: **4718** kWh
